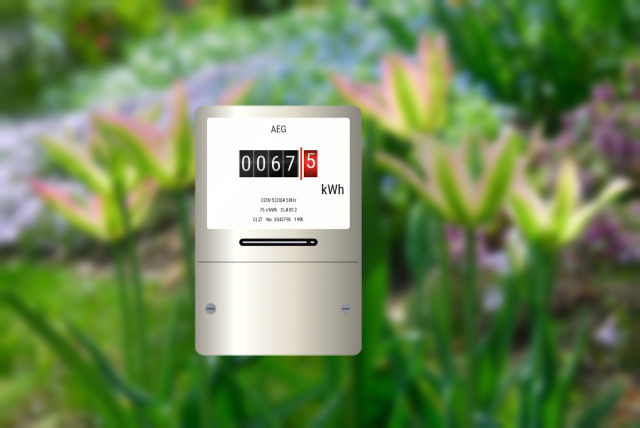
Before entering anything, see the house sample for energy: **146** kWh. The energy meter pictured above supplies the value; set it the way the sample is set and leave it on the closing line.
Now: **67.5** kWh
